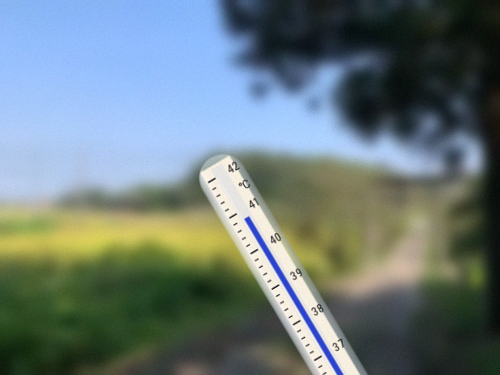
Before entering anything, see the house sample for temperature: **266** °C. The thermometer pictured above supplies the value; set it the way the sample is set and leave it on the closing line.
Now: **40.8** °C
